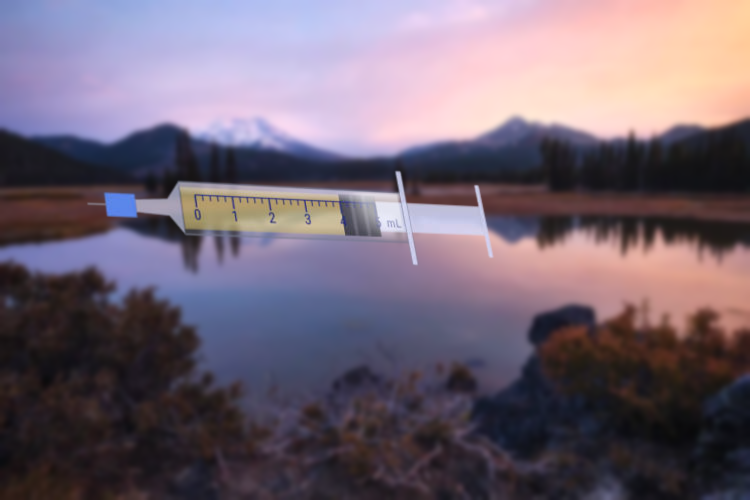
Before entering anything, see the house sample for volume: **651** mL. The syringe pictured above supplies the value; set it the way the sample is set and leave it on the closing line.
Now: **4** mL
